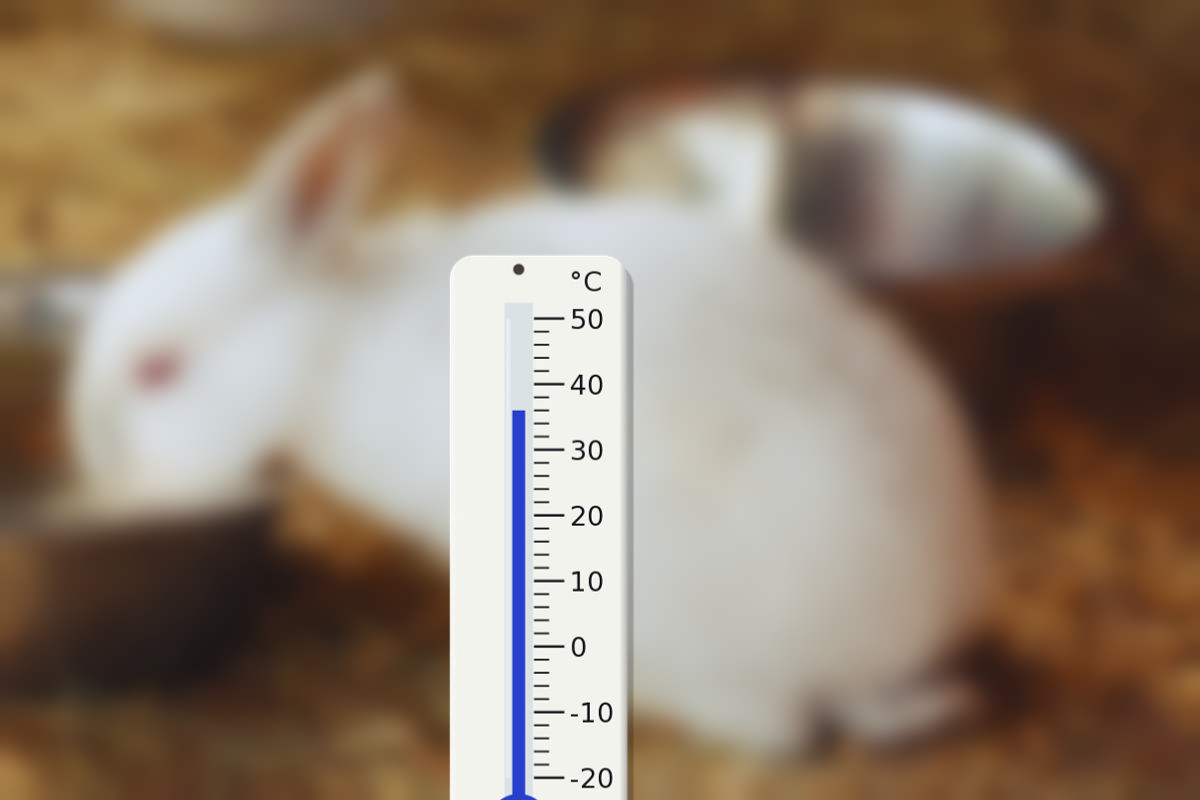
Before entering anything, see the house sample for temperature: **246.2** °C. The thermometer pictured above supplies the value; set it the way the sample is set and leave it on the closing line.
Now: **36** °C
